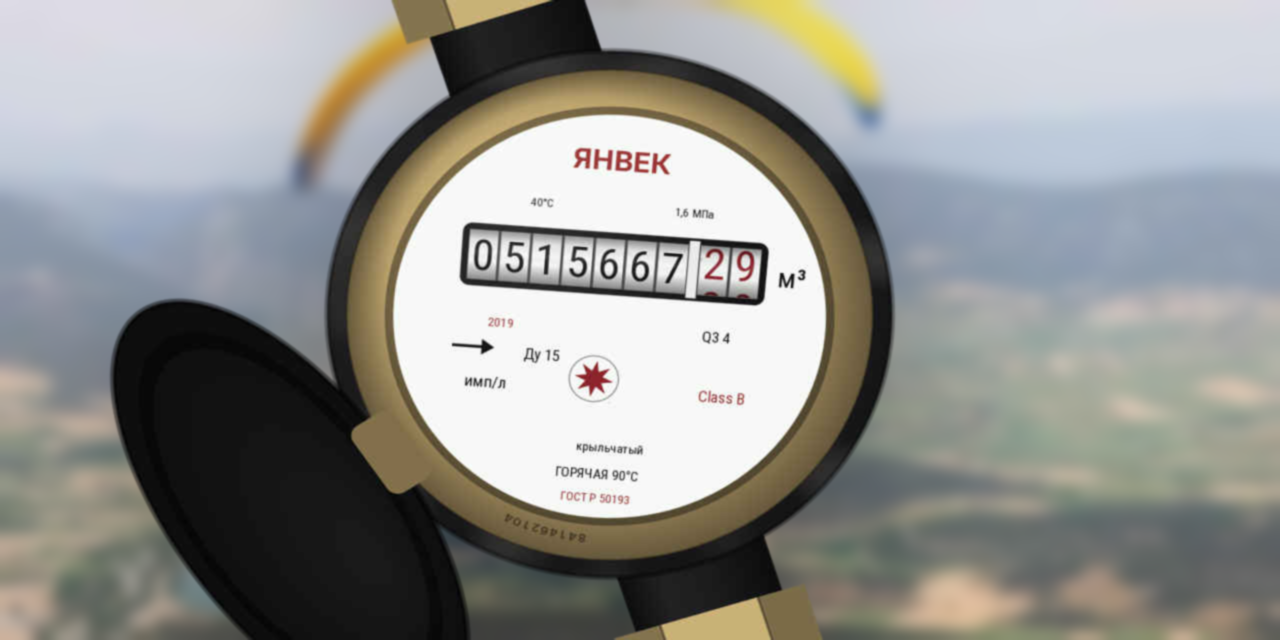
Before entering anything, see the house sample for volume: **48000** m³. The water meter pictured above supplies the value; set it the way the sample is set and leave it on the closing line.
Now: **515667.29** m³
